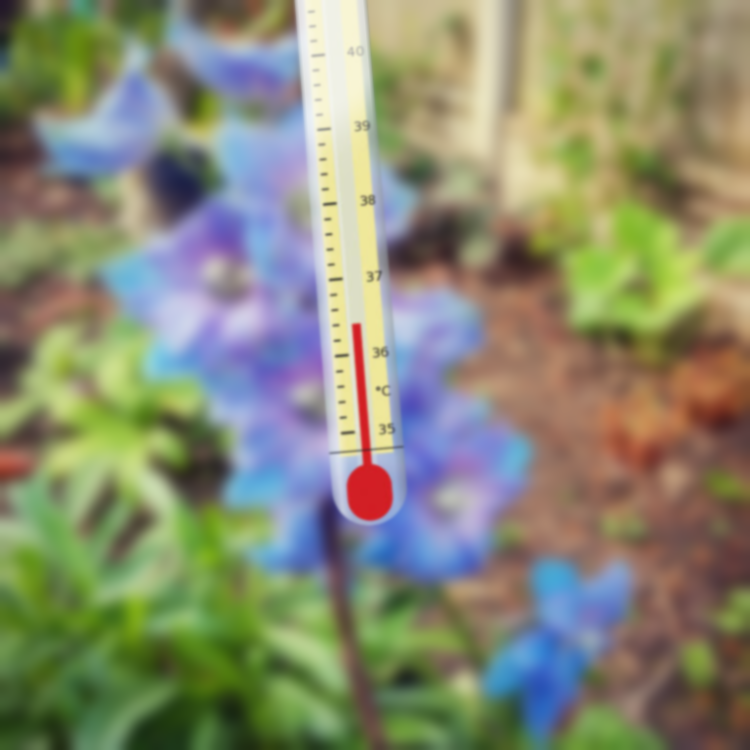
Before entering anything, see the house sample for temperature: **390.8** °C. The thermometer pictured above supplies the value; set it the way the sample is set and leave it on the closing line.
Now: **36.4** °C
